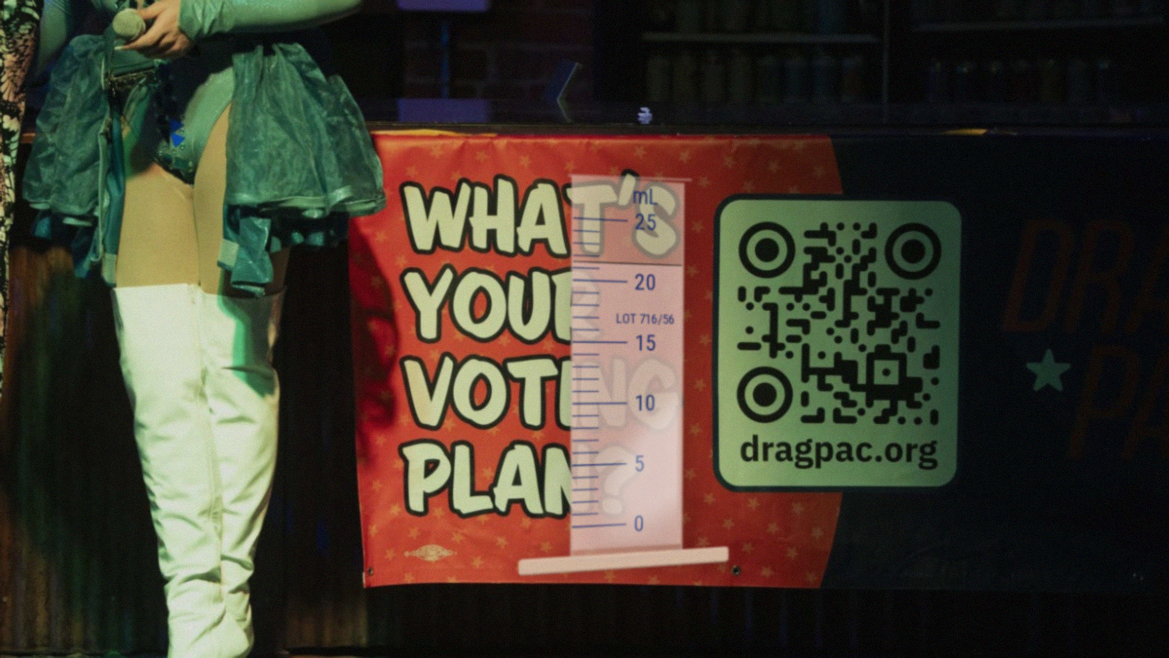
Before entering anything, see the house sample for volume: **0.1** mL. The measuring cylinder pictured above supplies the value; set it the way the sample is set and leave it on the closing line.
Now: **21.5** mL
